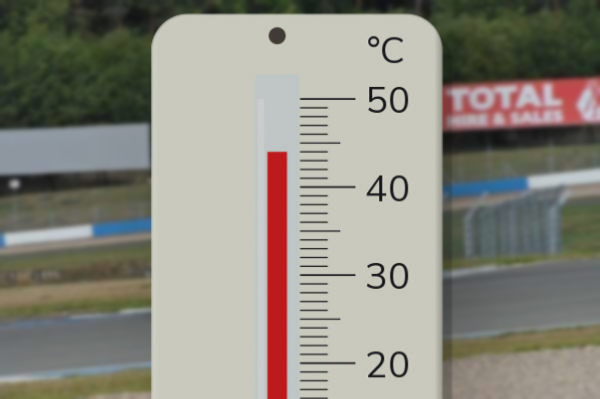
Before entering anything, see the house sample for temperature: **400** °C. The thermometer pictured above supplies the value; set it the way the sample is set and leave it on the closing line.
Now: **44** °C
